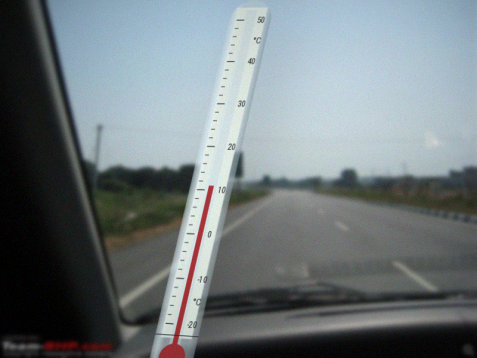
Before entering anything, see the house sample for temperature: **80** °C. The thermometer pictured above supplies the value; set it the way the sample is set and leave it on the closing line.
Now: **11** °C
